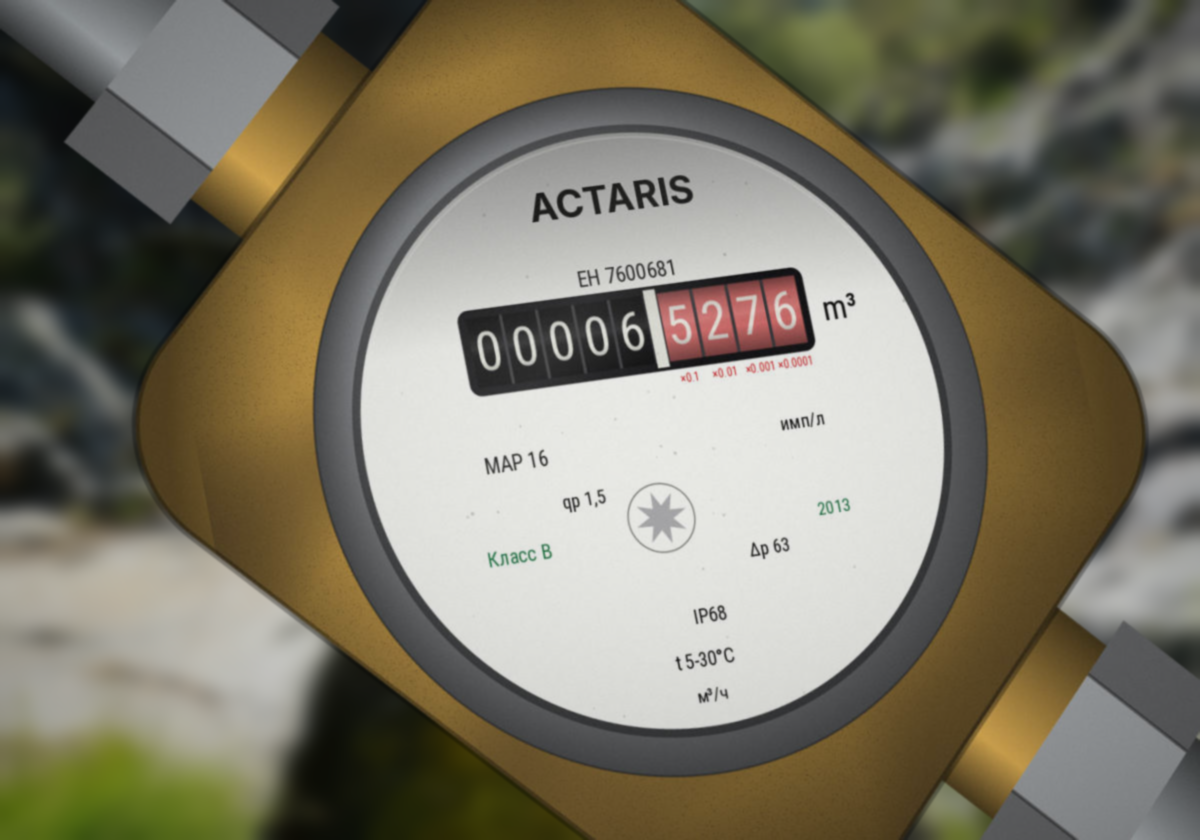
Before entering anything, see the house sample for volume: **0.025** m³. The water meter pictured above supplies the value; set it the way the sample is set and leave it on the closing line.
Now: **6.5276** m³
